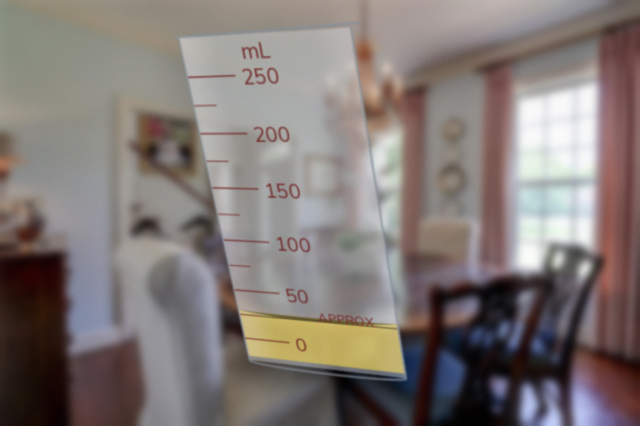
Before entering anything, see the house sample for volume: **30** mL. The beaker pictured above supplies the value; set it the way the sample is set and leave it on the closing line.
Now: **25** mL
